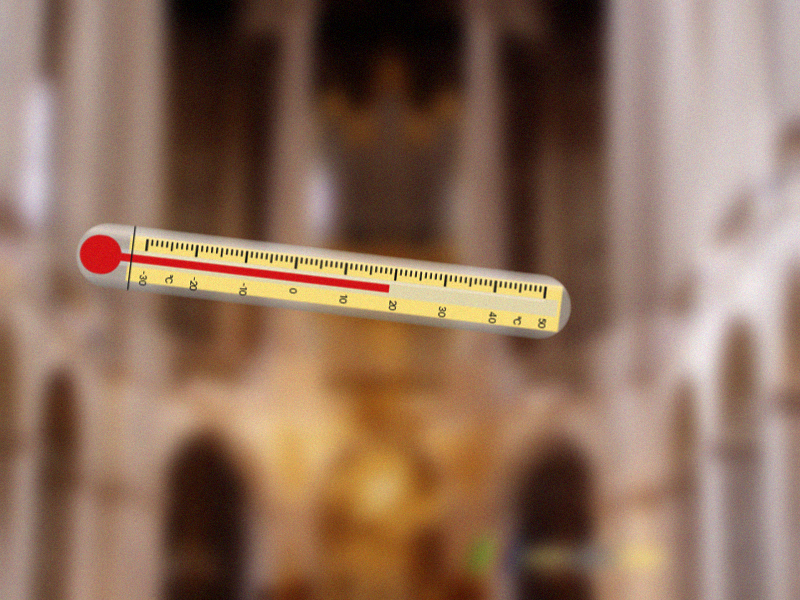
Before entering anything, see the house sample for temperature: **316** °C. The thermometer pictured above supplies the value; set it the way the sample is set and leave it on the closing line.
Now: **19** °C
